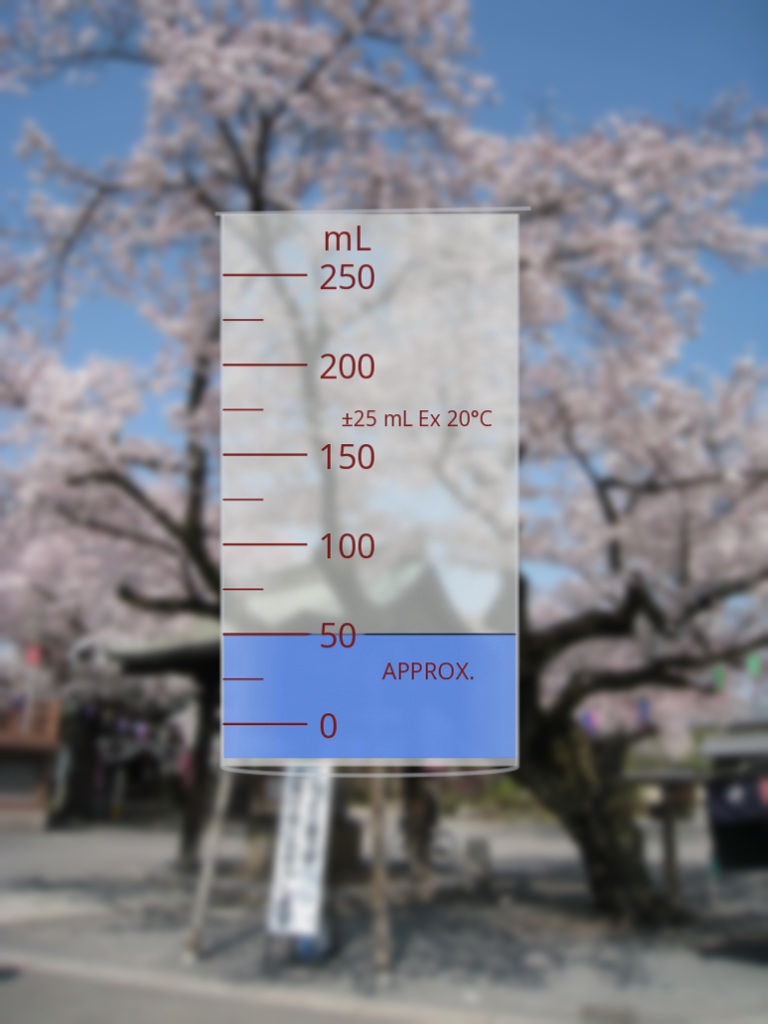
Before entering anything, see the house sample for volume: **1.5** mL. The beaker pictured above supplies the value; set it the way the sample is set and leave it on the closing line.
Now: **50** mL
